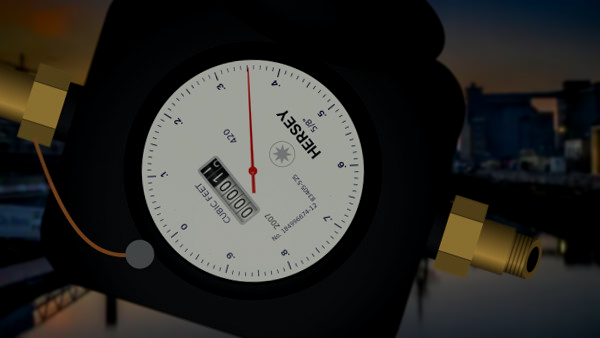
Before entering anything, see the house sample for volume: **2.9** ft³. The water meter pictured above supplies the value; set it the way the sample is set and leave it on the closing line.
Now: **11.35** ft³
